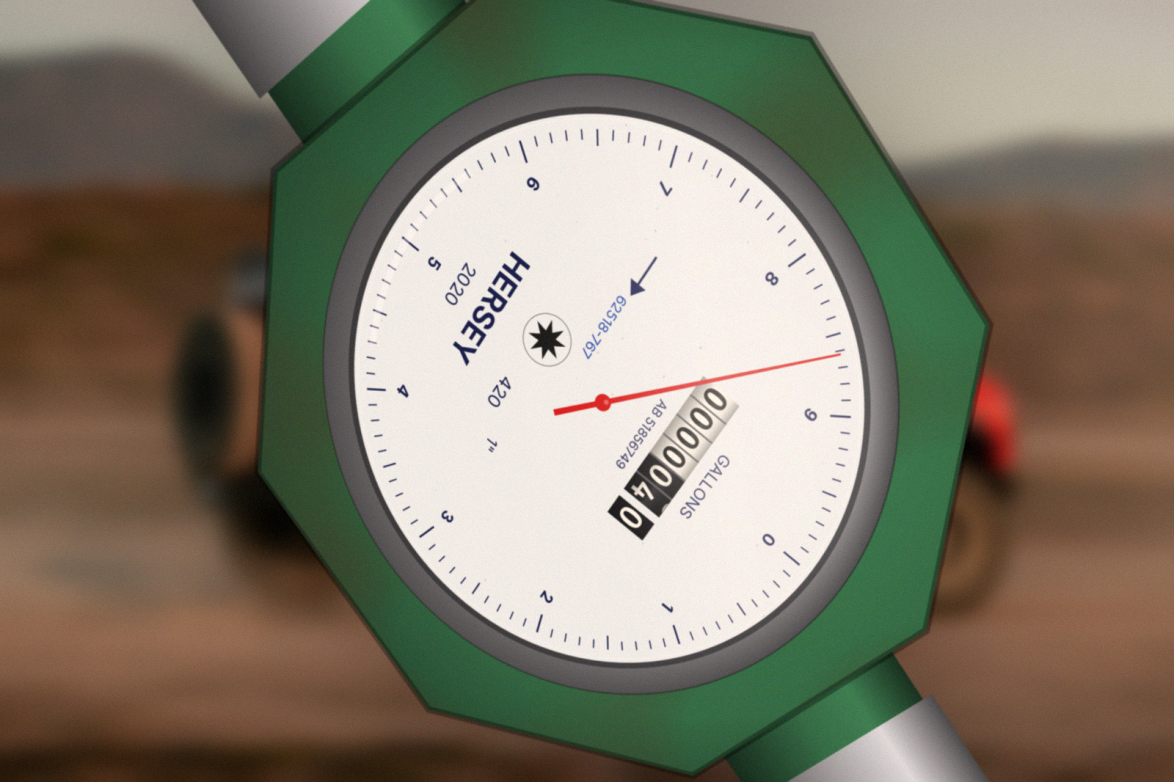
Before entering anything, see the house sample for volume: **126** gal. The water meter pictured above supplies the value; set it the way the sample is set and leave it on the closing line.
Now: **38.6** gal
